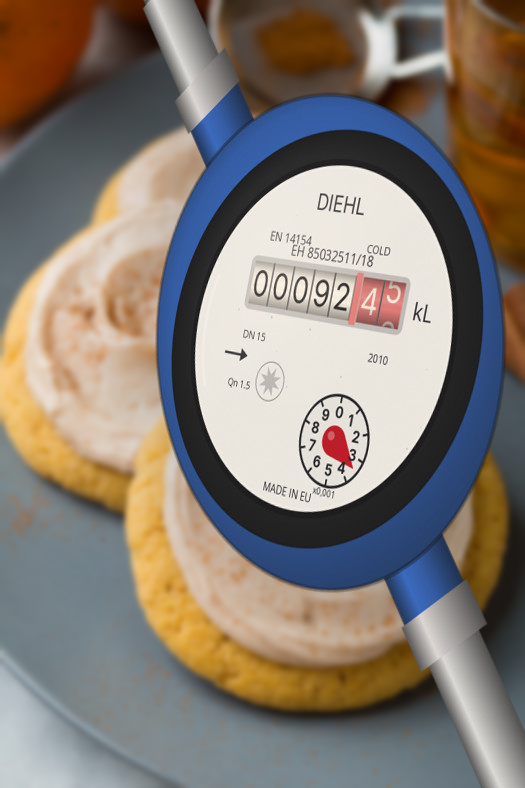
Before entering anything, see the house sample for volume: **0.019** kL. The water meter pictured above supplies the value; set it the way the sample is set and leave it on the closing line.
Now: **92.453** kL
